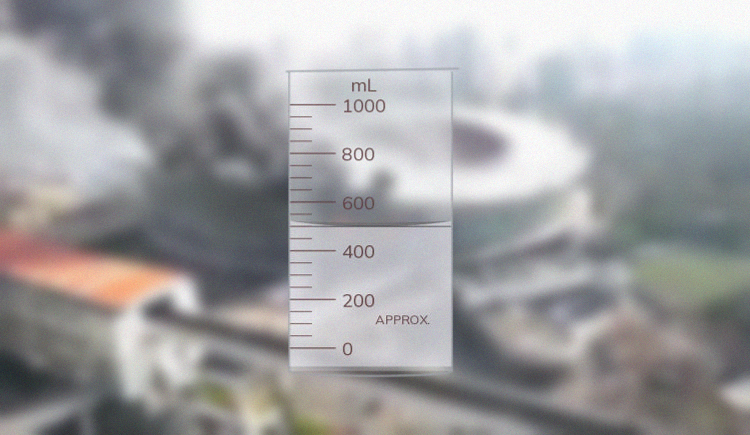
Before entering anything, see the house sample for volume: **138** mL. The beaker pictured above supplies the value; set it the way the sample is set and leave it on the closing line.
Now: **500** mL
